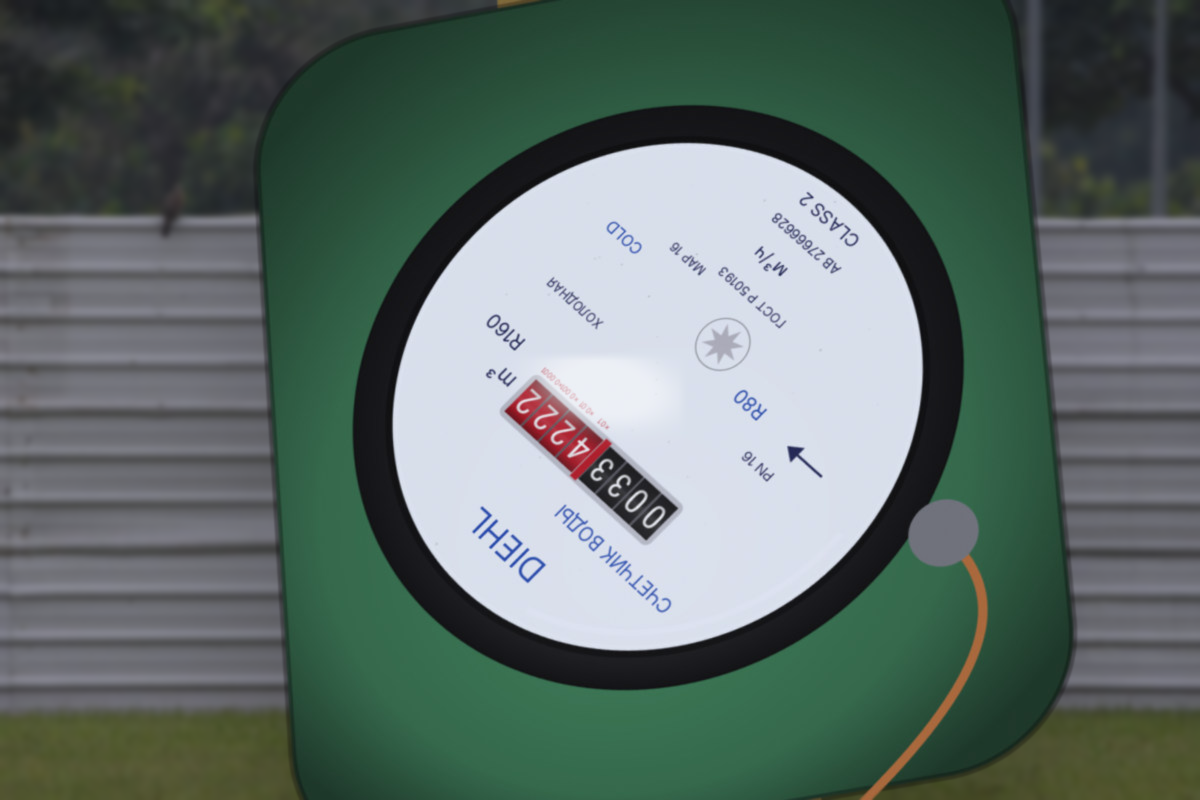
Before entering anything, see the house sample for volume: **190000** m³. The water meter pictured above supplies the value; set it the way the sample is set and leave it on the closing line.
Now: **33.4222** m³
